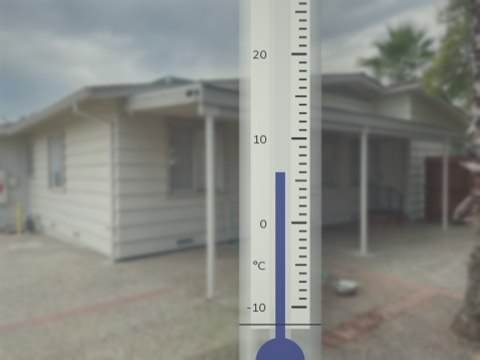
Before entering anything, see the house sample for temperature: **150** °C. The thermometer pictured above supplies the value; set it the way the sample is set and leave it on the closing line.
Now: **6** °C
